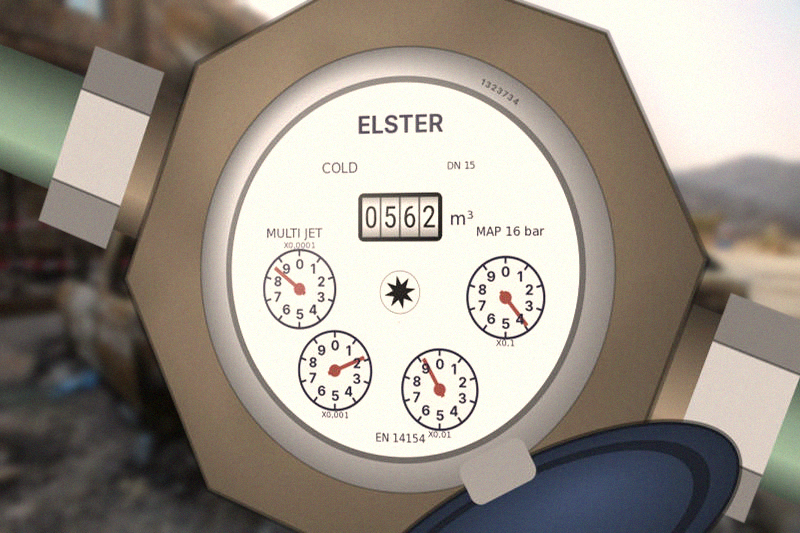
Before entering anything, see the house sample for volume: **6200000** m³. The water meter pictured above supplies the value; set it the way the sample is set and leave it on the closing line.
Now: **562.3918** m³
